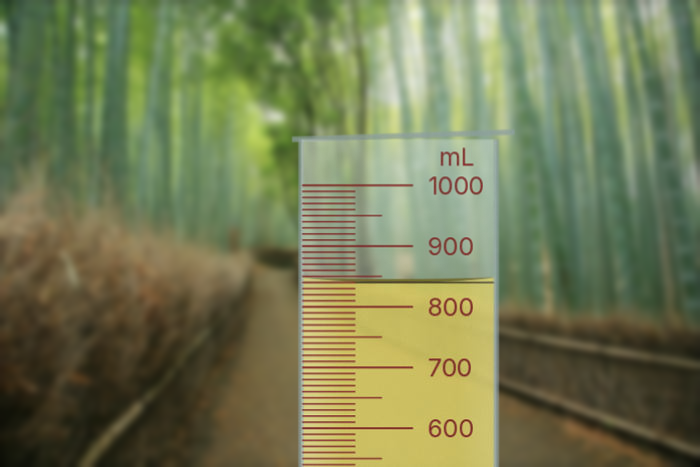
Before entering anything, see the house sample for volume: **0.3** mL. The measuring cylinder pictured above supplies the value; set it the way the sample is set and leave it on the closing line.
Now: **840** mL
